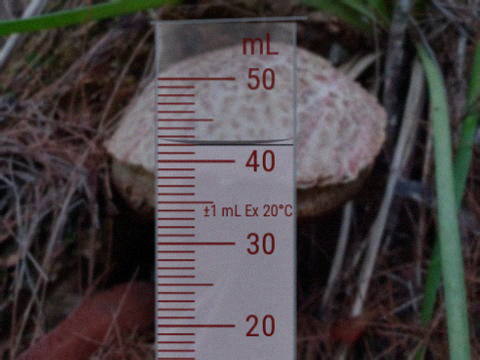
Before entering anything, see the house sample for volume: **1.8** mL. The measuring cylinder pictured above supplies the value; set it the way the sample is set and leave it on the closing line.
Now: **42** mL
